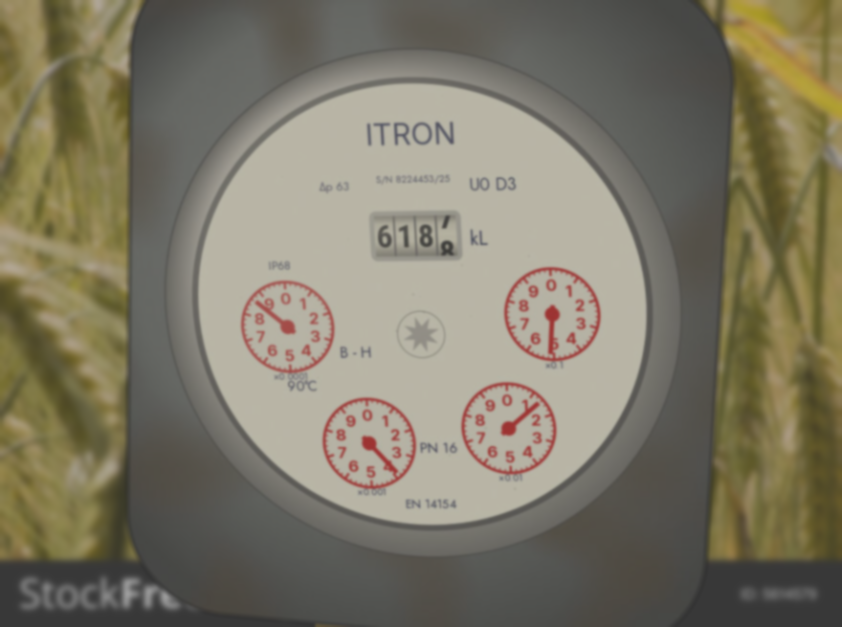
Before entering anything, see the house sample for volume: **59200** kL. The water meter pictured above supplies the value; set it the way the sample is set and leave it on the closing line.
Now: **6187.5138** kL
